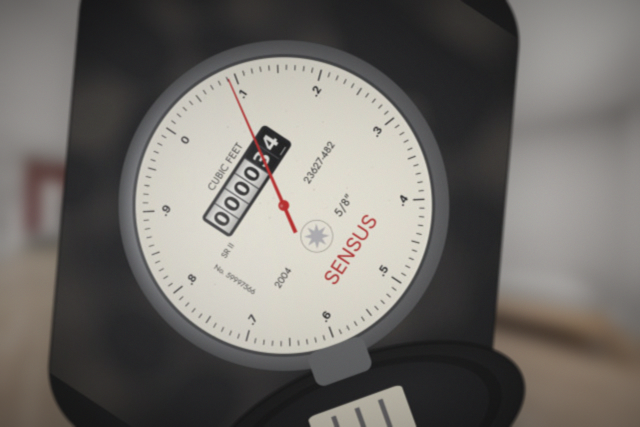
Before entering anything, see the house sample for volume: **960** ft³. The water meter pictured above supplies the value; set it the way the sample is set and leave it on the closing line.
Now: **34.09** ft³
